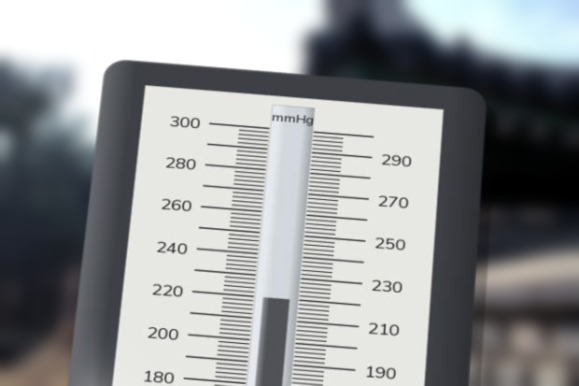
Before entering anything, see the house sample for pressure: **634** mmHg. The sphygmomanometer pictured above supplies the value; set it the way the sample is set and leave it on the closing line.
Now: **220** mmHg
